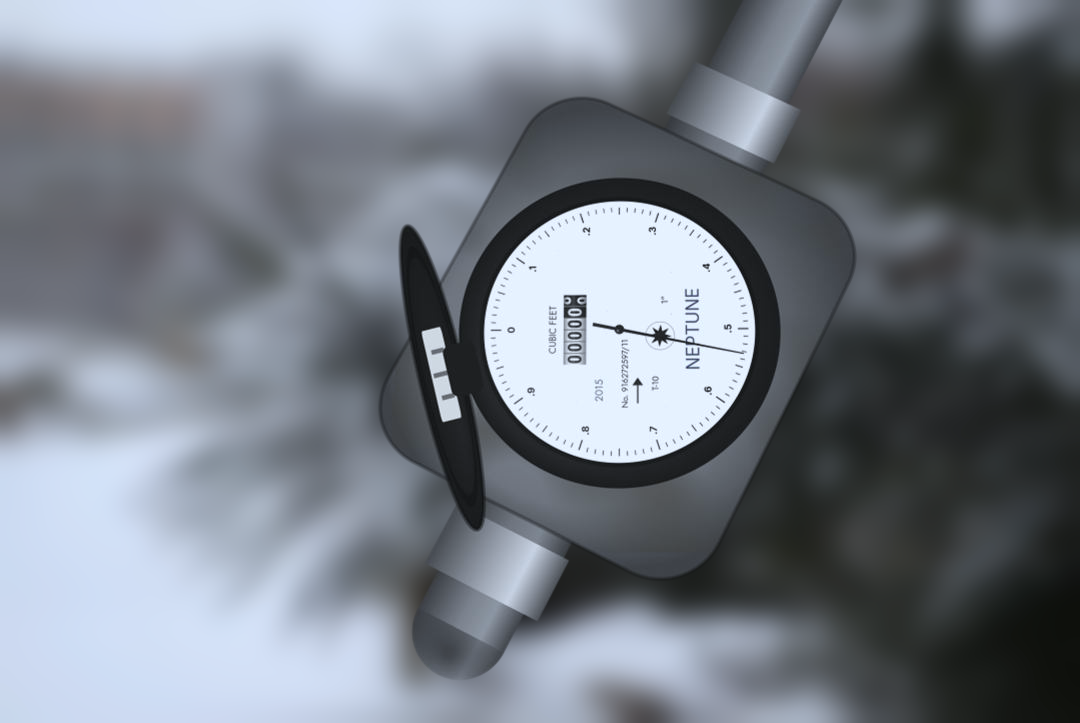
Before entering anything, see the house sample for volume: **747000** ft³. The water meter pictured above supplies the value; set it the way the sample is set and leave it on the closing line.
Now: **8.53** ft³
